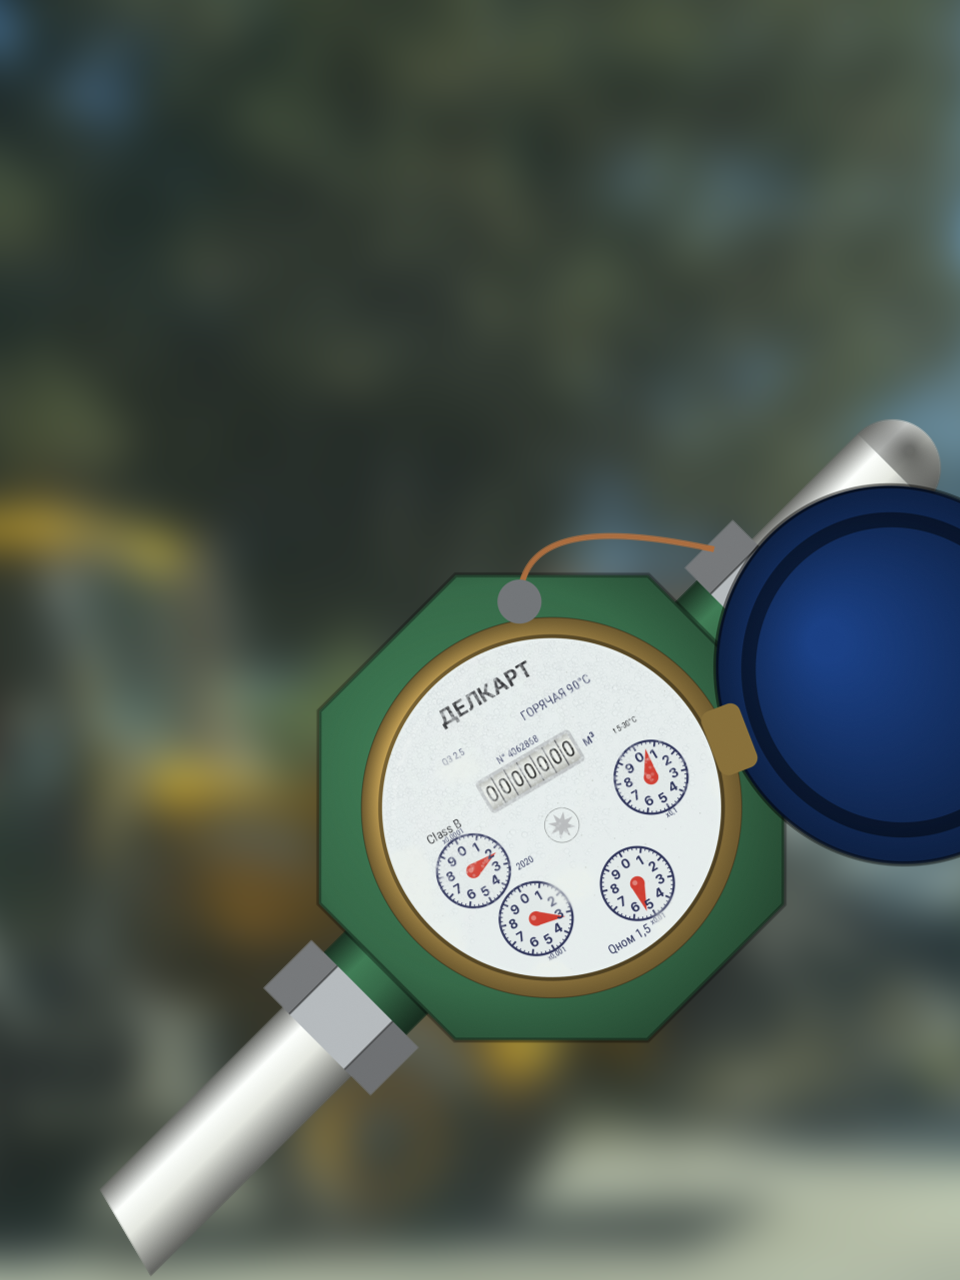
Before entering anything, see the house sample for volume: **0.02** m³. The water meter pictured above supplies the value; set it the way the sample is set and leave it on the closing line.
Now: **0.0532** m³
